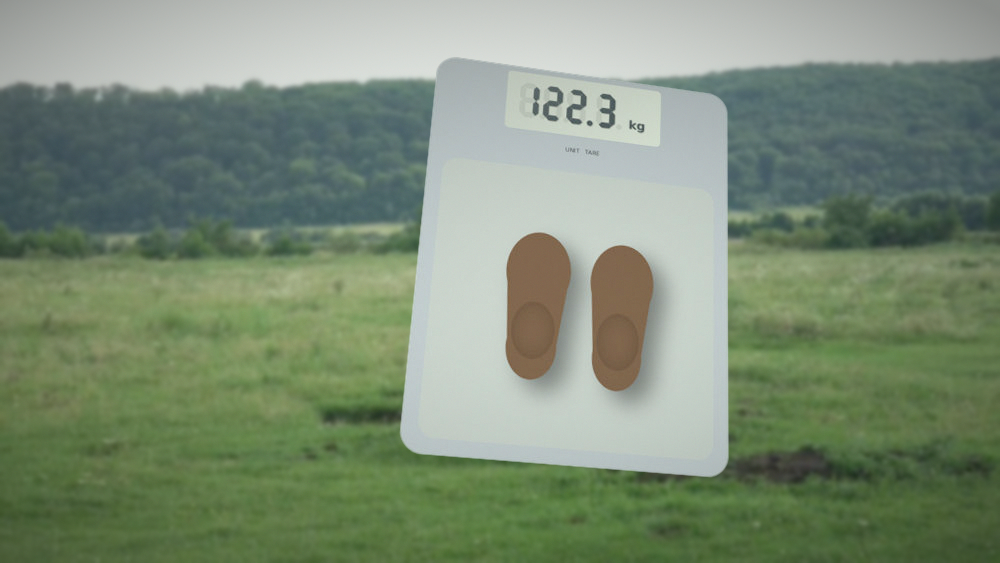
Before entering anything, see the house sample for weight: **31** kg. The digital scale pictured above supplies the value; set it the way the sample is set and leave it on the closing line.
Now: **122.3** kg
